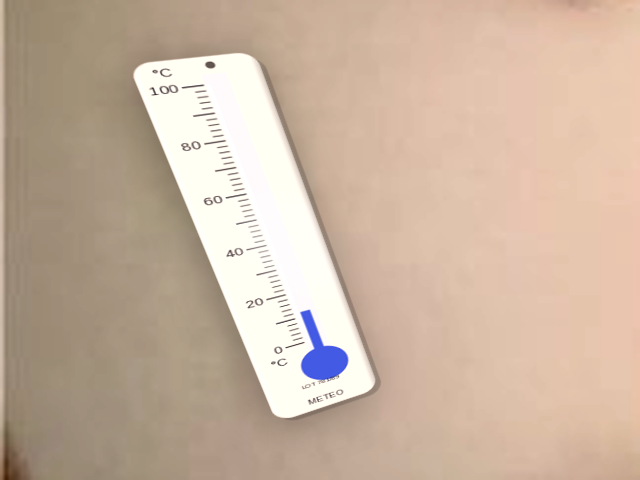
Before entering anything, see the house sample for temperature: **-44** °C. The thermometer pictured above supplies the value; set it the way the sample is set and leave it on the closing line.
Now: **12** °C
